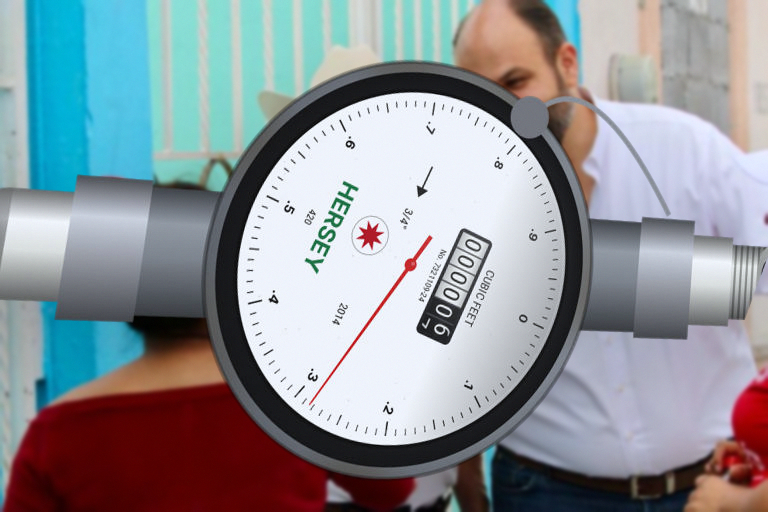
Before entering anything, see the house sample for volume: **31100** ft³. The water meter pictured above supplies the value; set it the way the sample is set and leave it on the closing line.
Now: **6.28** ft³
